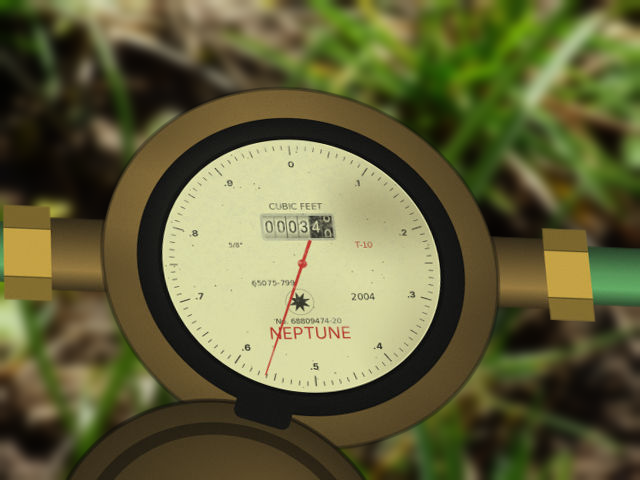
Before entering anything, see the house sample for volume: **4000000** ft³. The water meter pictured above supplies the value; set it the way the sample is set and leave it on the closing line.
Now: **348.56** ft³
